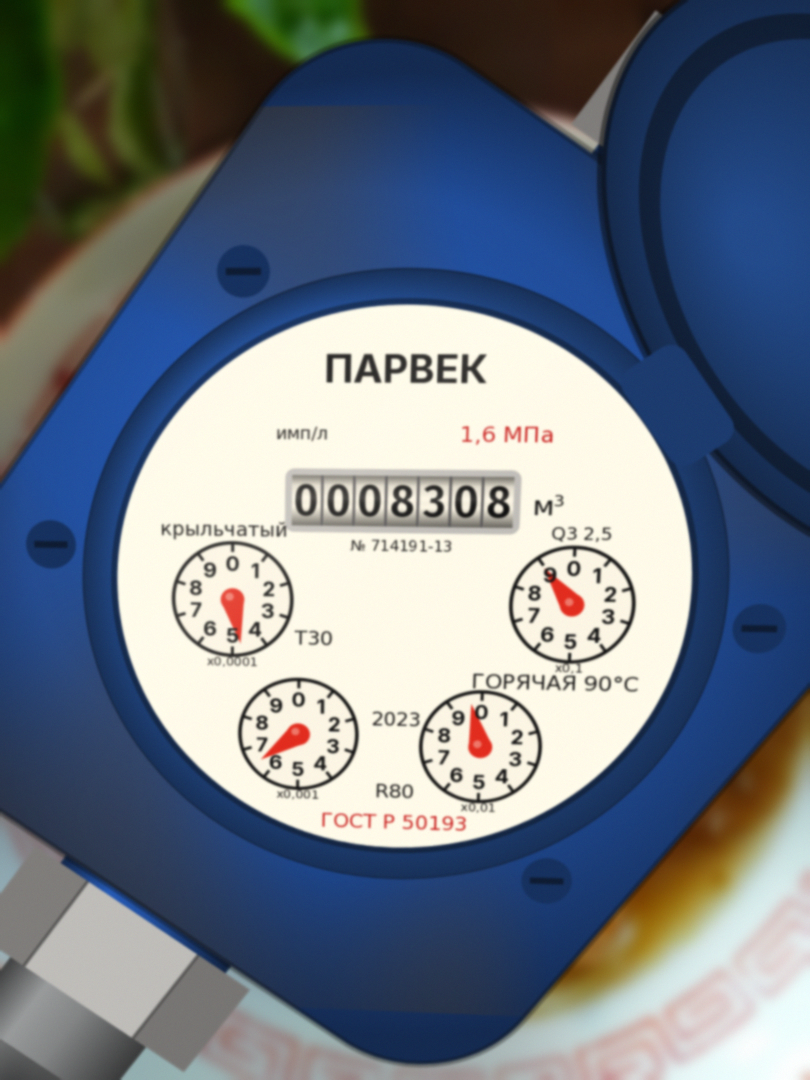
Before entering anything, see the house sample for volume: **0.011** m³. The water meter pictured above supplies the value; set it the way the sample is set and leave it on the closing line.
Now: **8308.8964** m³
